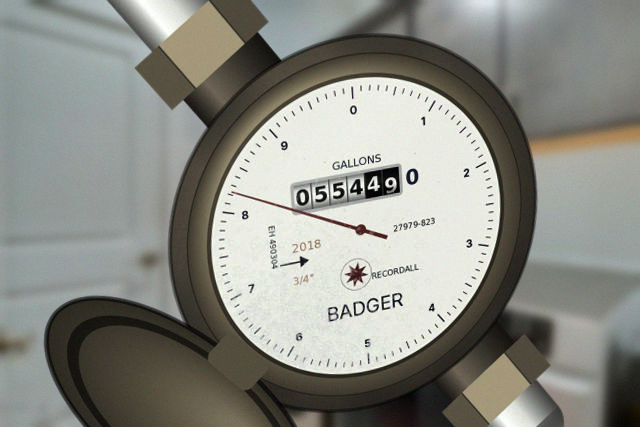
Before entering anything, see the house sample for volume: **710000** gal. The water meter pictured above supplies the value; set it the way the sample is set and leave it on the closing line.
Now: **554488.2** gal
